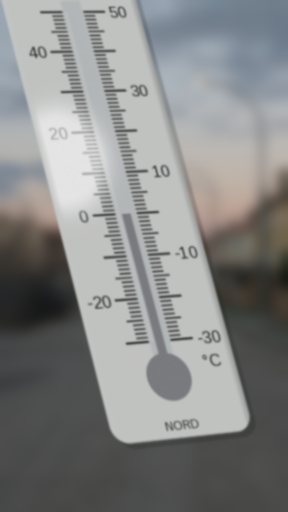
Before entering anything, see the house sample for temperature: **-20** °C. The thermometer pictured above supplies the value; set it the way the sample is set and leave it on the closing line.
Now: **0** °C
